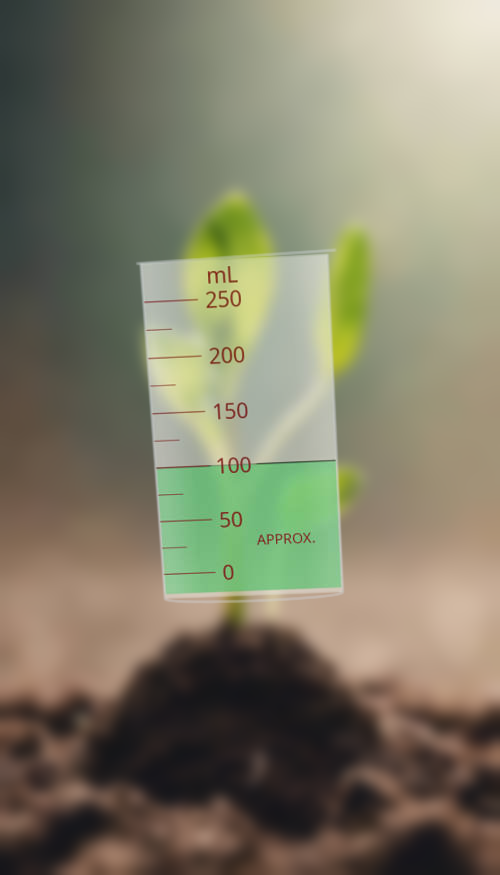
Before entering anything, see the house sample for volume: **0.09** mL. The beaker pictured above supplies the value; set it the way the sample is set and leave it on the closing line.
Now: **100** mL
